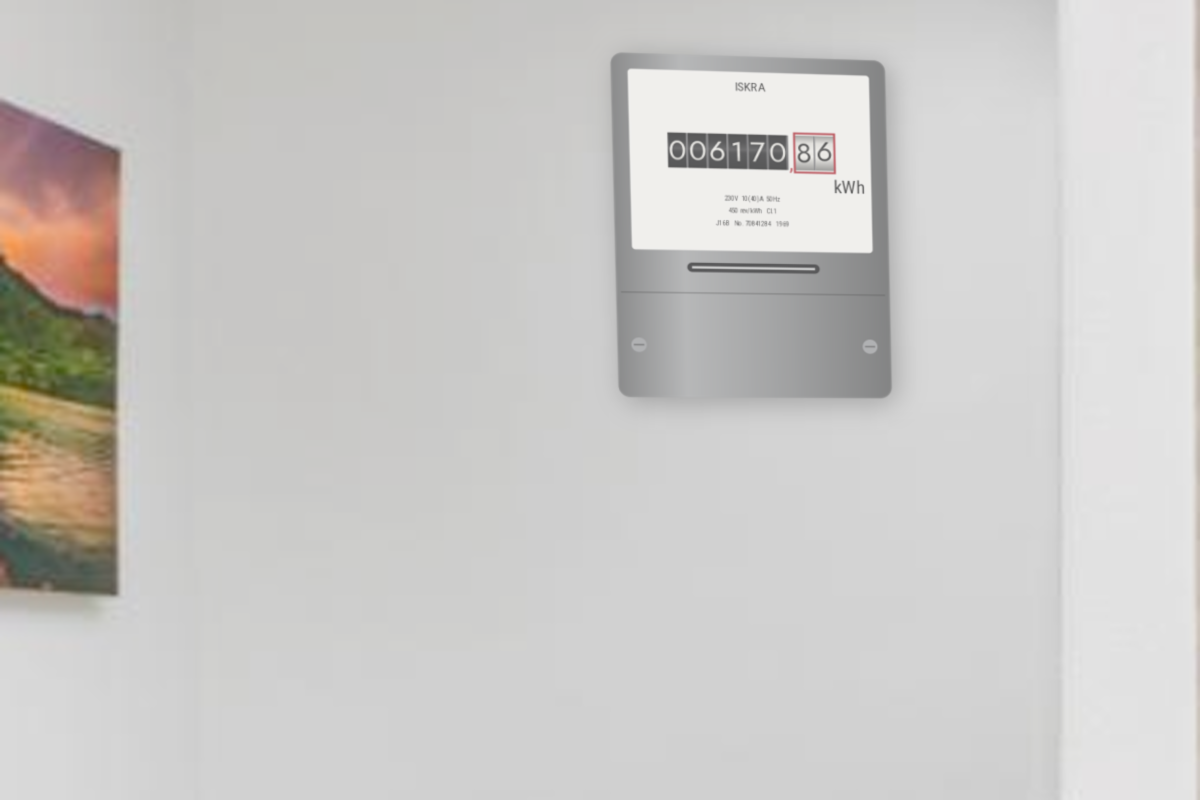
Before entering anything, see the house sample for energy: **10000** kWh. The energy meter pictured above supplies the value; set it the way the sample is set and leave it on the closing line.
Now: **6170.86** kWh
